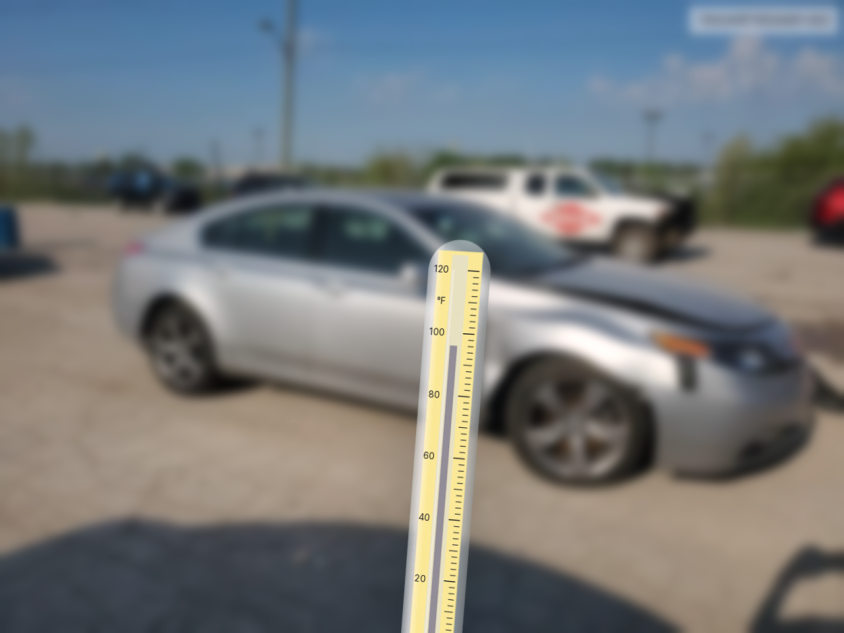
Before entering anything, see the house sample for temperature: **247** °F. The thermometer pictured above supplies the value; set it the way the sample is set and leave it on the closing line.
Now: **96** °F
